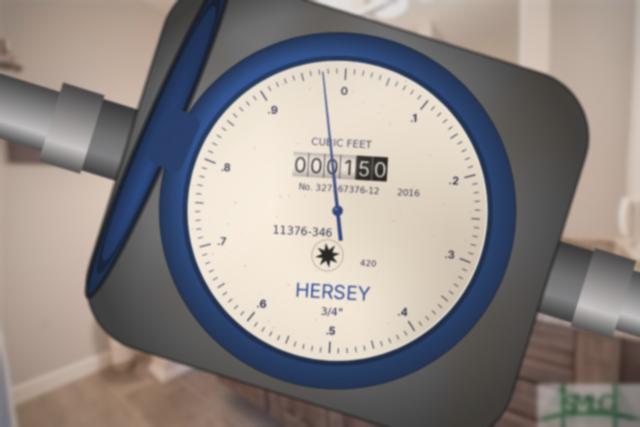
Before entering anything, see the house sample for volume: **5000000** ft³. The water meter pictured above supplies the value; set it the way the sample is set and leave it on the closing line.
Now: **149.97** ft³
